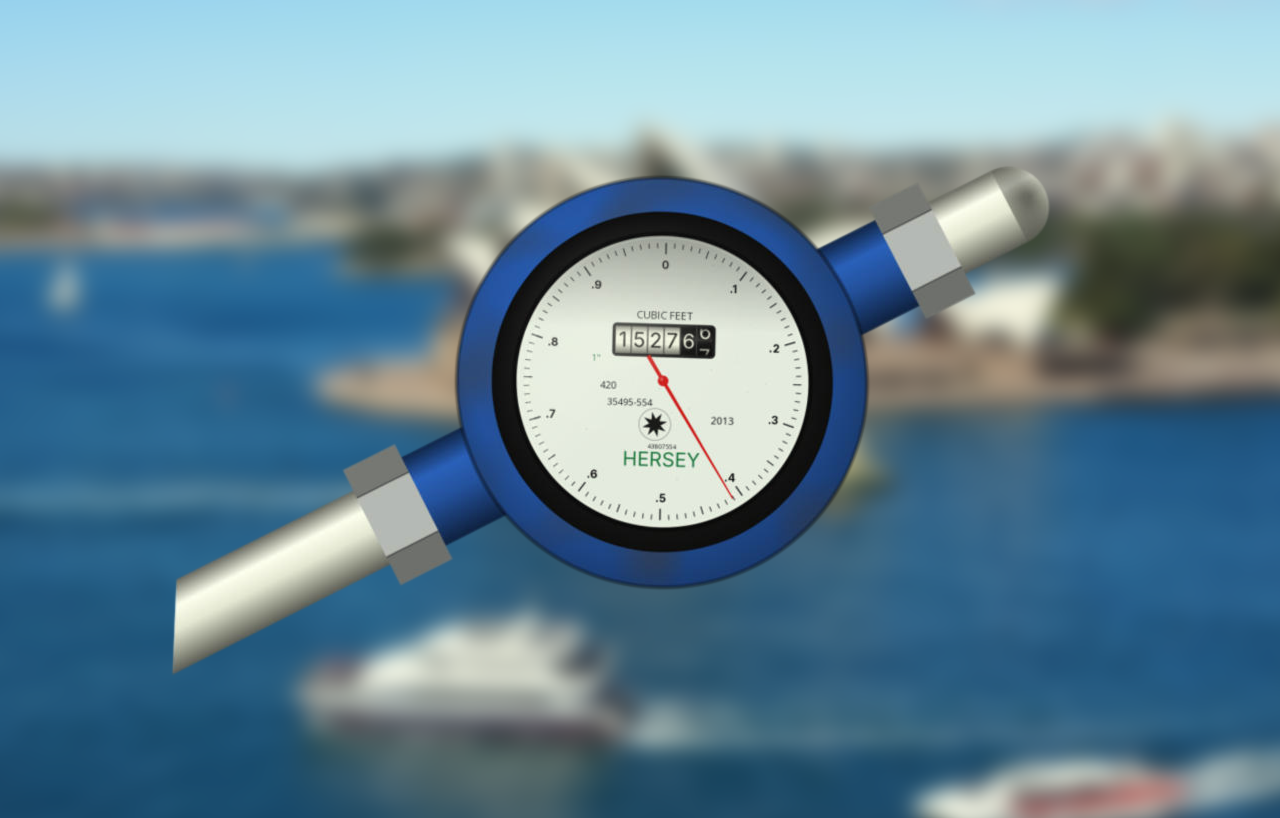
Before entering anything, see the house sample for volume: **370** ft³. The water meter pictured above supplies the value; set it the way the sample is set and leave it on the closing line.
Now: **152766.41** ft³
